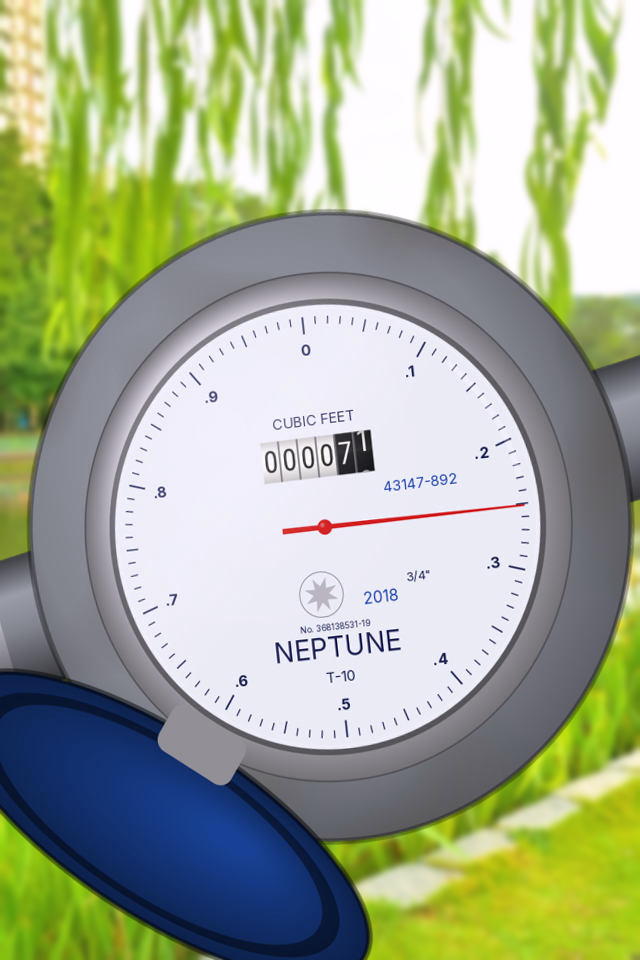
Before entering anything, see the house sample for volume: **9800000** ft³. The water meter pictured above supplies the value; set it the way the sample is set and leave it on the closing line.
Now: **71.25** ft³
